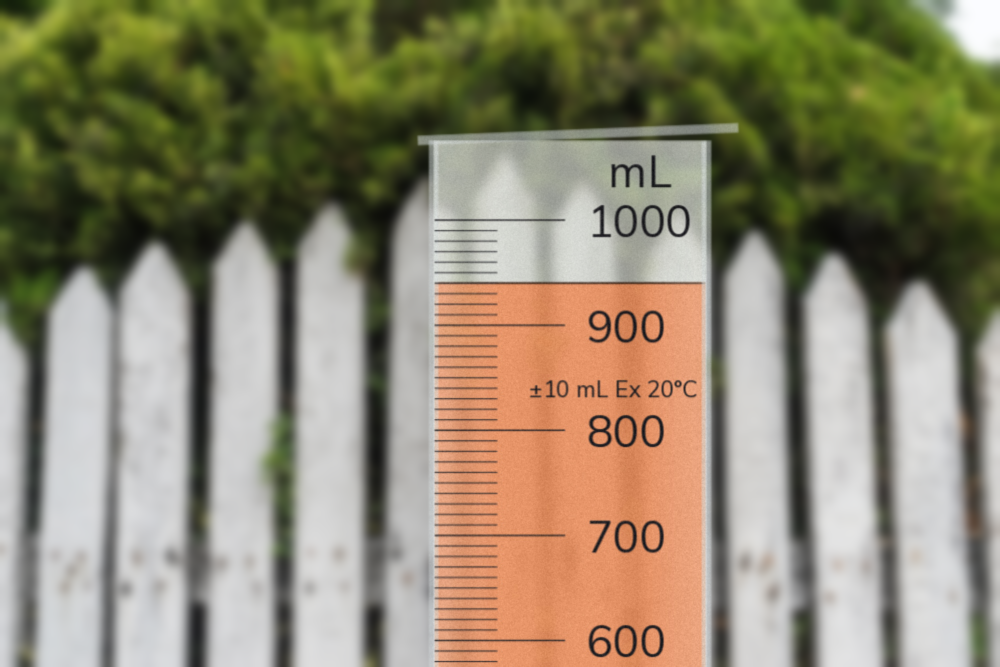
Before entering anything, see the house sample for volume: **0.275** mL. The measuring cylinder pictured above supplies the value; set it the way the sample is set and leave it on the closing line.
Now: **940** mL
